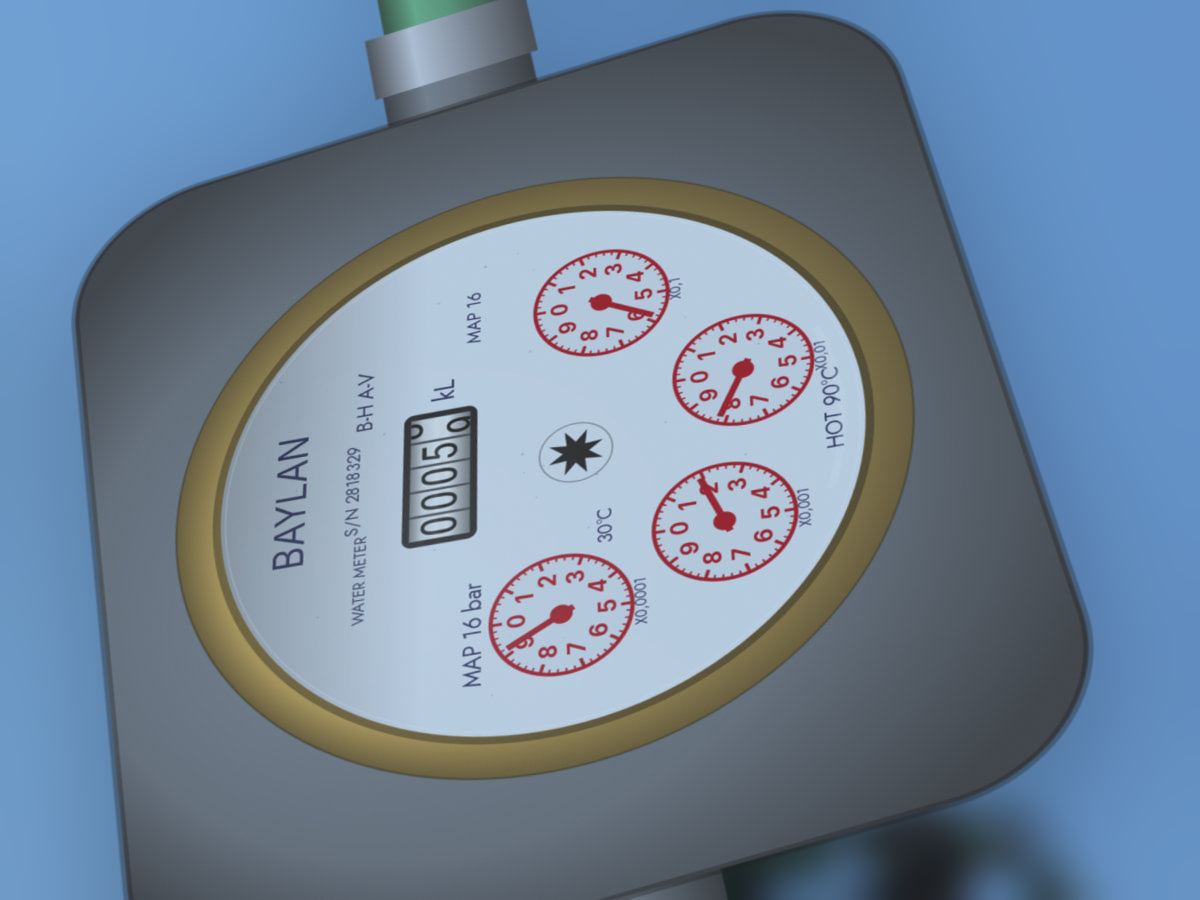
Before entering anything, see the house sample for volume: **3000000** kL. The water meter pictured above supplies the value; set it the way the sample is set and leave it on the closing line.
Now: **58.5819** kL
